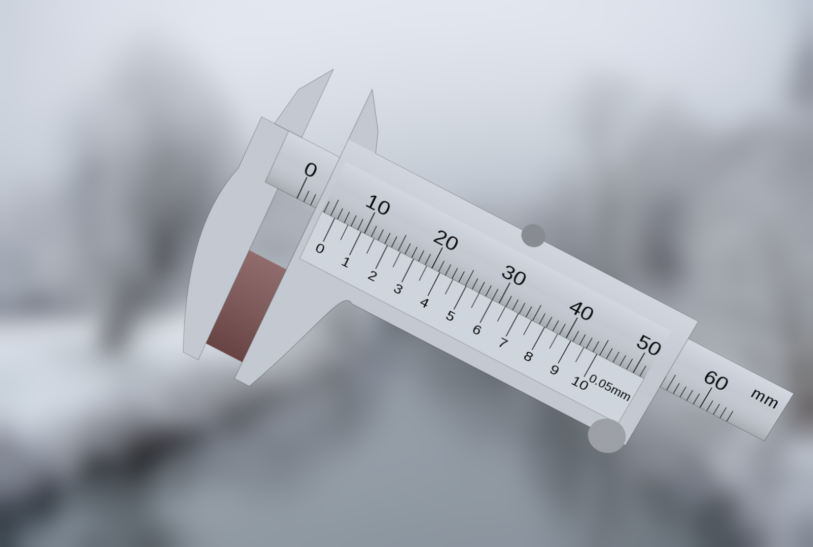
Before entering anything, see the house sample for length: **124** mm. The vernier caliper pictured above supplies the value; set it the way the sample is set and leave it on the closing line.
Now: **5.6** mm
